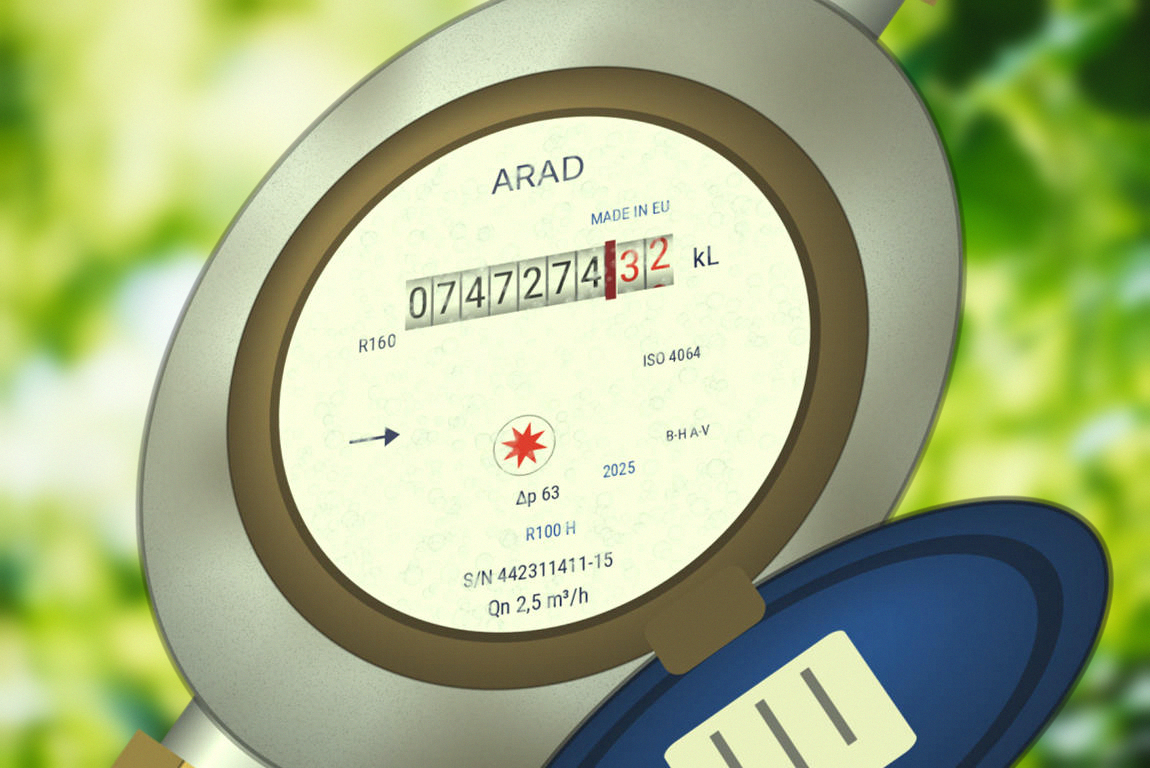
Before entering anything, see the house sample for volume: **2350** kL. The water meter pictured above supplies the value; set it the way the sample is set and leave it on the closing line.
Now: **747274.32** kL
